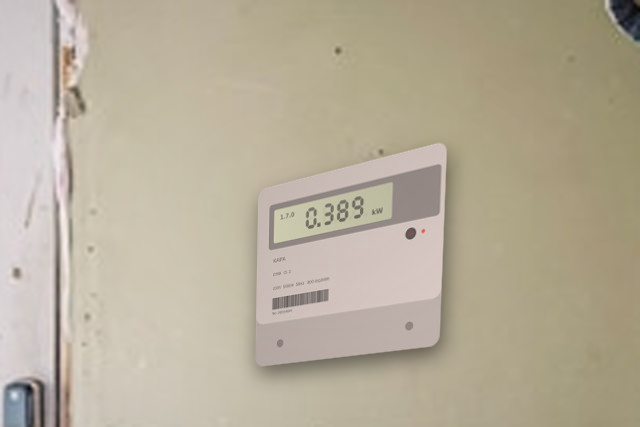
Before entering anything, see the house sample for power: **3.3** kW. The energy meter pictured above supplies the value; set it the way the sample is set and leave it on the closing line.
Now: **0.389** kW
